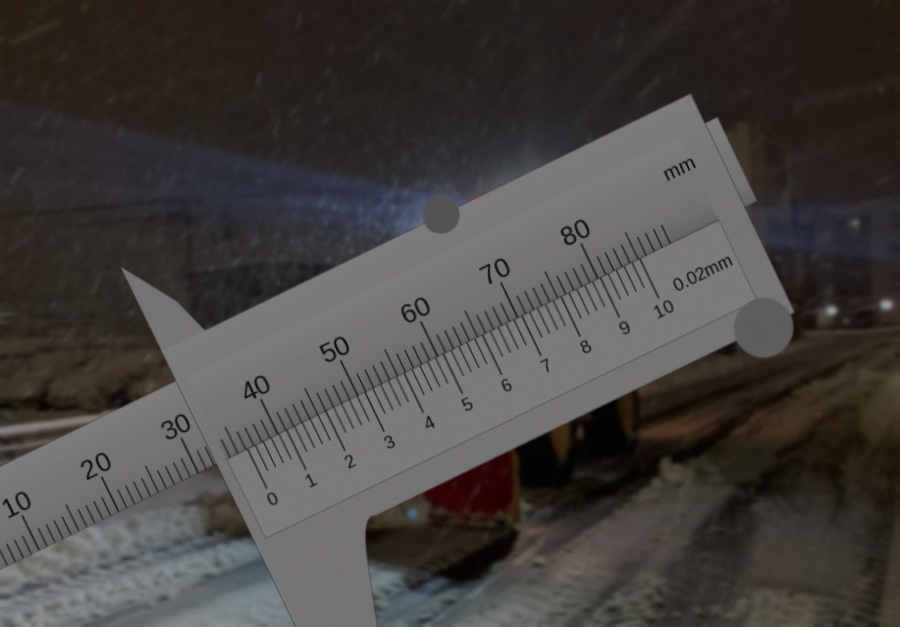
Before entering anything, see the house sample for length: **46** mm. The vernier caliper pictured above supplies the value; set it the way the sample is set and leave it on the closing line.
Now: **36.2** mm
